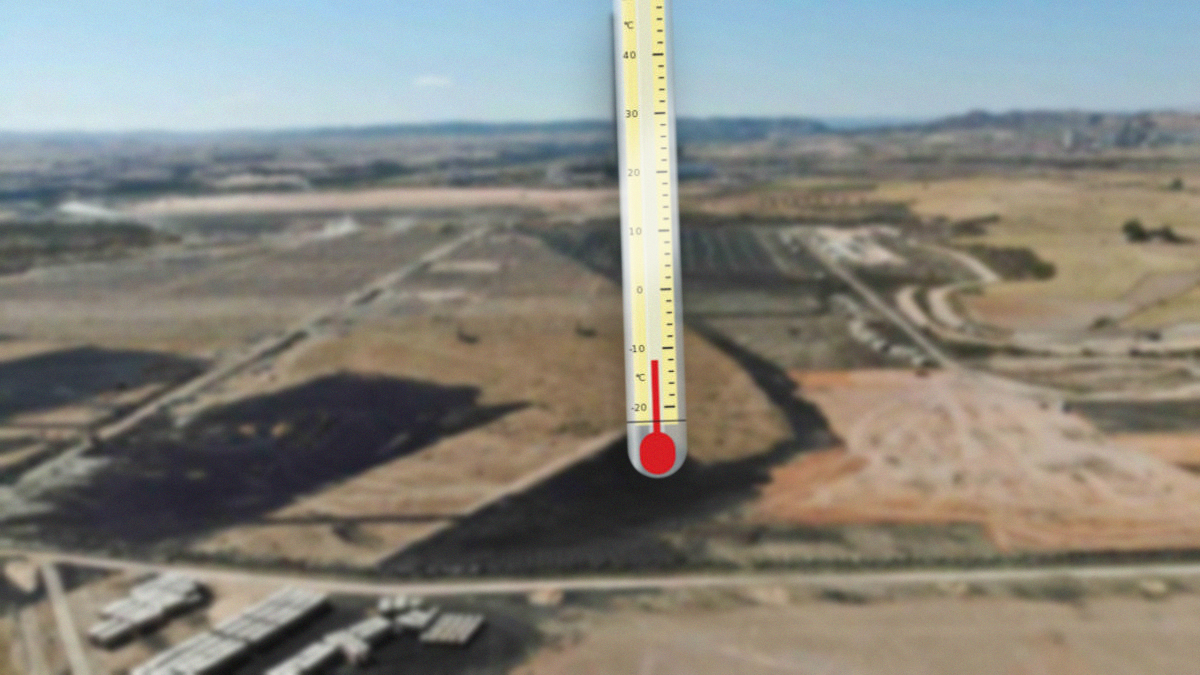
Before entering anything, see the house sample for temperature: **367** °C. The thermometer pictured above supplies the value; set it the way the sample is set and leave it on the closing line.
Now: **-12** °C
